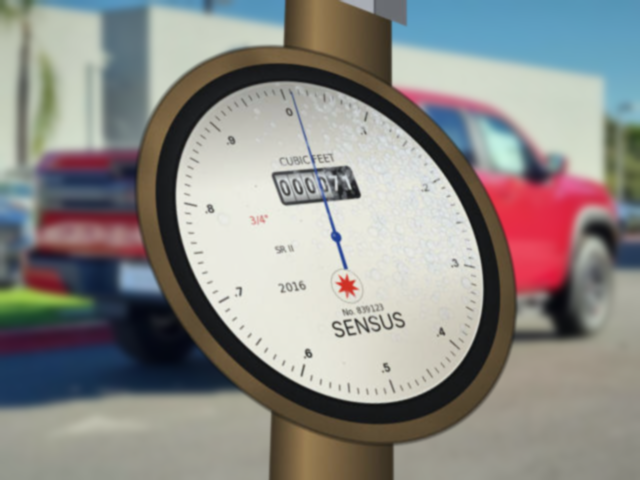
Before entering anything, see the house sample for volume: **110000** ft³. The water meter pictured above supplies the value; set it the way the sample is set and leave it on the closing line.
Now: **71.01** ft³
